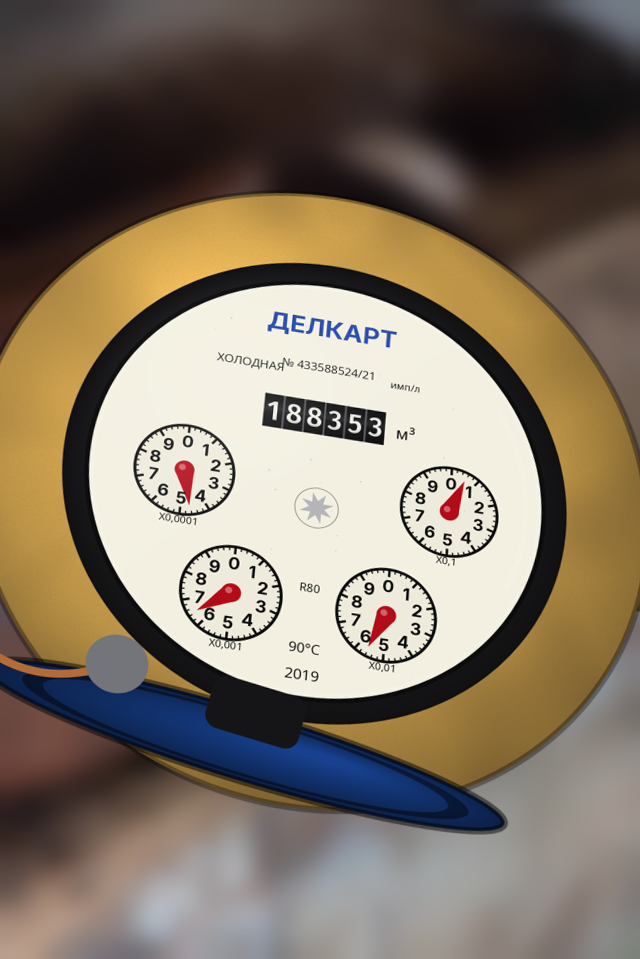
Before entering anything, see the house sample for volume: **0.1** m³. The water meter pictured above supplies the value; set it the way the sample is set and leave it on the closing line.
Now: **188353.0564** m³
